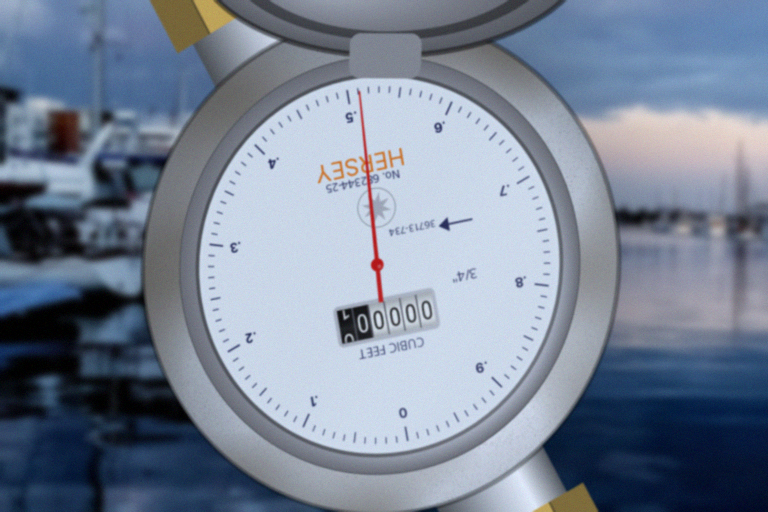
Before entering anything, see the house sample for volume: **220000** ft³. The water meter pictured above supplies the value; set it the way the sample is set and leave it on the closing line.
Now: **0.51** ft³
